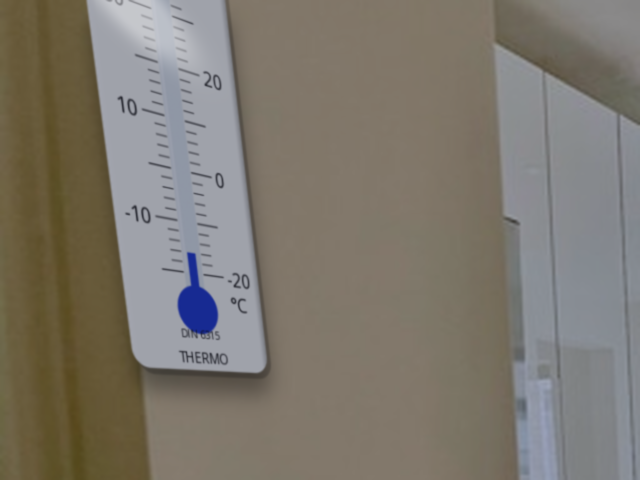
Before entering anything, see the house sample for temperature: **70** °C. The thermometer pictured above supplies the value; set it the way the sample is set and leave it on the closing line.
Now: **-16** °C
